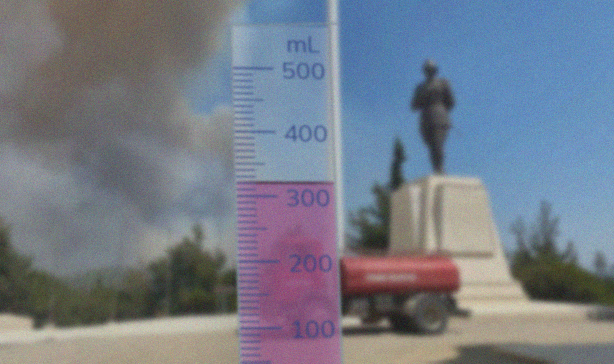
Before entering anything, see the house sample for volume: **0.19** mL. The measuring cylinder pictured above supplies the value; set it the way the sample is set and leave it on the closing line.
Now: **320** mL
